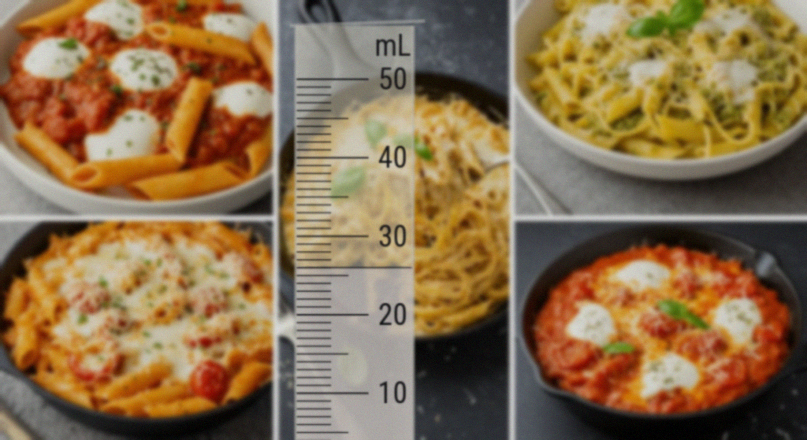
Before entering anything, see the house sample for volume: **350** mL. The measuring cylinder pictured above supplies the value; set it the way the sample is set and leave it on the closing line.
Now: **26** mL
